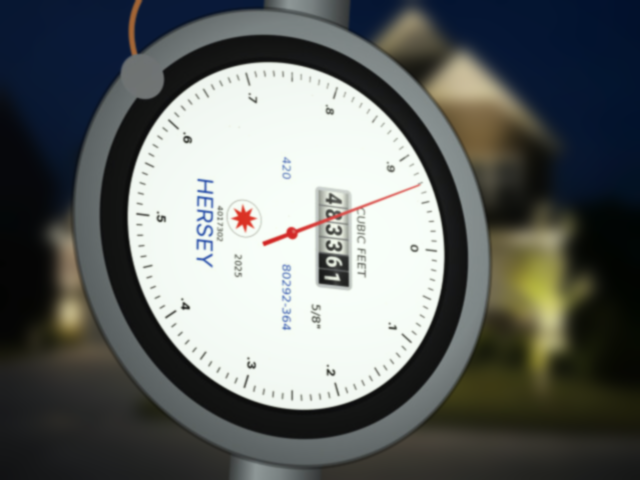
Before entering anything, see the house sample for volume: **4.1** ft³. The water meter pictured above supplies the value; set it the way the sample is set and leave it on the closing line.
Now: **483360.93** ft³
